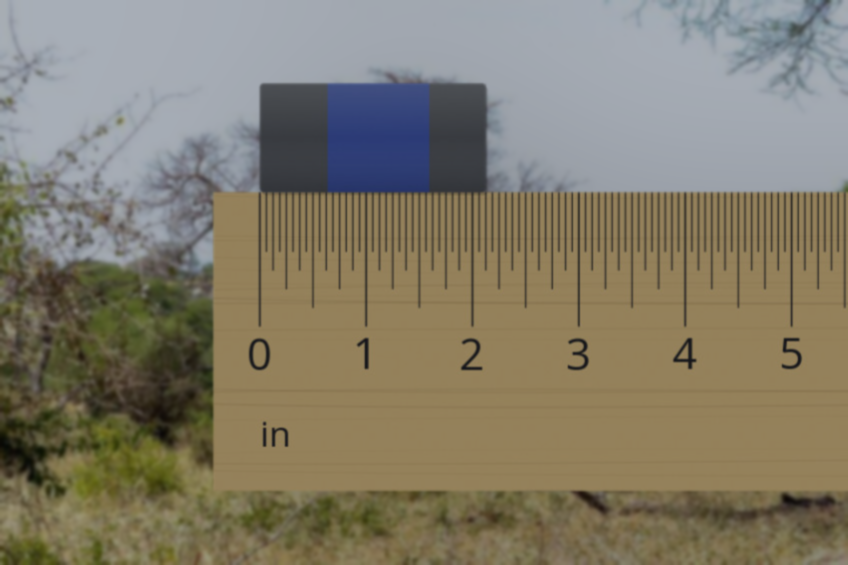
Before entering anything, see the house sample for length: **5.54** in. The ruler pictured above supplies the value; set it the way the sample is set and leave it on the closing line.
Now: **2.125** in
